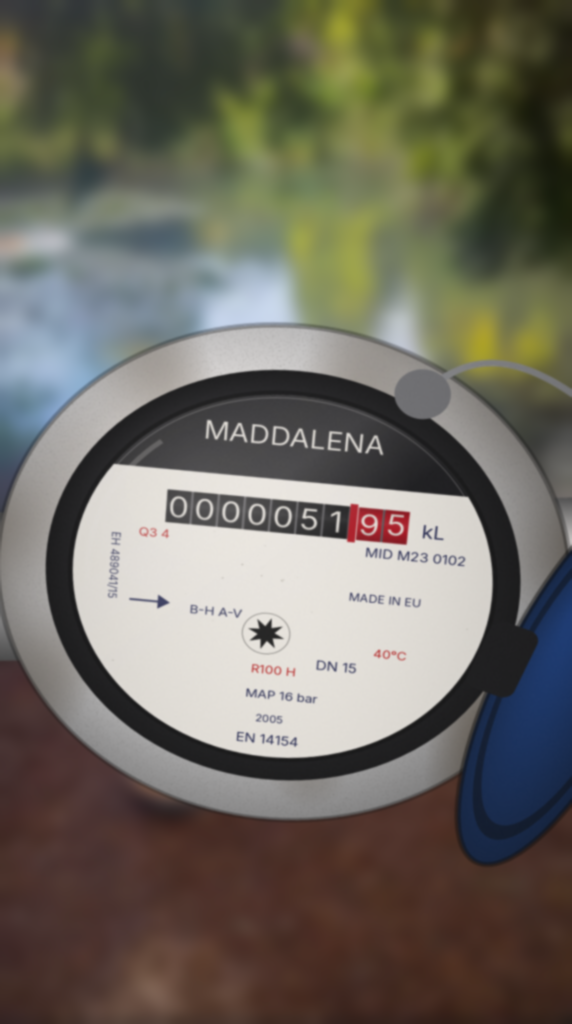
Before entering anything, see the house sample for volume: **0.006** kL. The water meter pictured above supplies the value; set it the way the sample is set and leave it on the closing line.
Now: **51.95** kL
